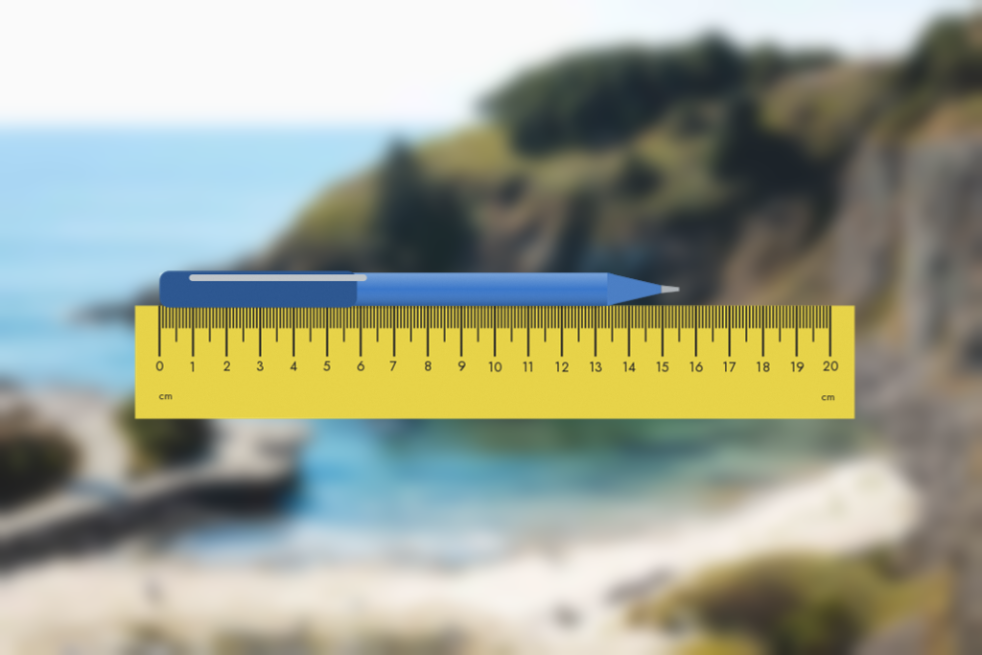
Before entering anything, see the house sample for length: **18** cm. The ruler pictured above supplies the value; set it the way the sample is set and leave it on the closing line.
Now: **15.5** cm
